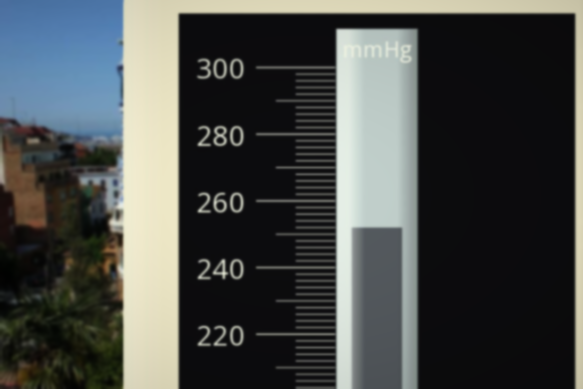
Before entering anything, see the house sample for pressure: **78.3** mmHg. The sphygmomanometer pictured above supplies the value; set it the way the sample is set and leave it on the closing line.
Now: **252** mmHg
